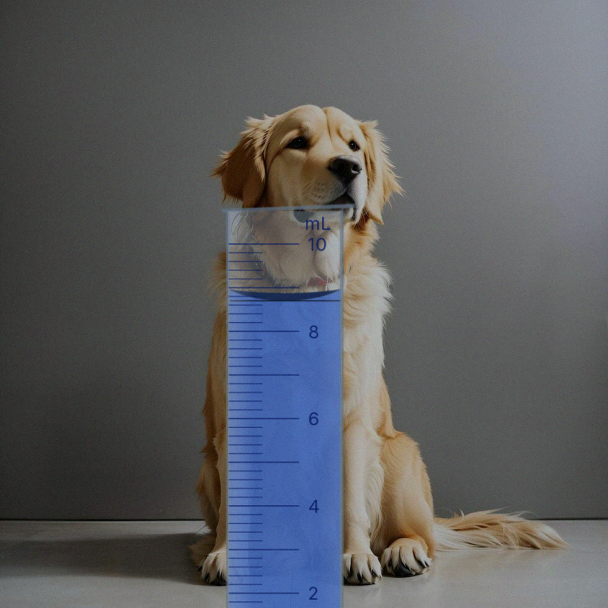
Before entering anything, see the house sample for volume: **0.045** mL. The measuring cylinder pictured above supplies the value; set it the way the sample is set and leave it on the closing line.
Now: **8.7** mL
